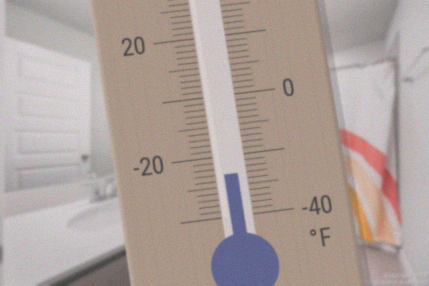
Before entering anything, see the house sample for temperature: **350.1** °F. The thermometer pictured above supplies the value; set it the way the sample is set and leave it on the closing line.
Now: **-26** °F
